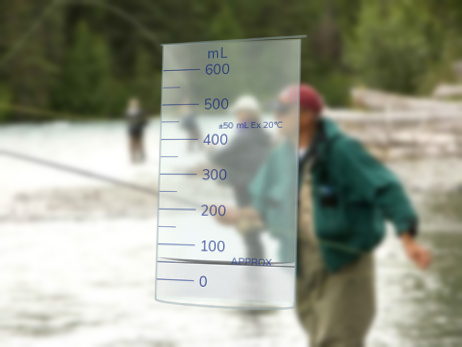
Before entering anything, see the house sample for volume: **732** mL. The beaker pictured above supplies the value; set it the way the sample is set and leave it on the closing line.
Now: **50** mL
